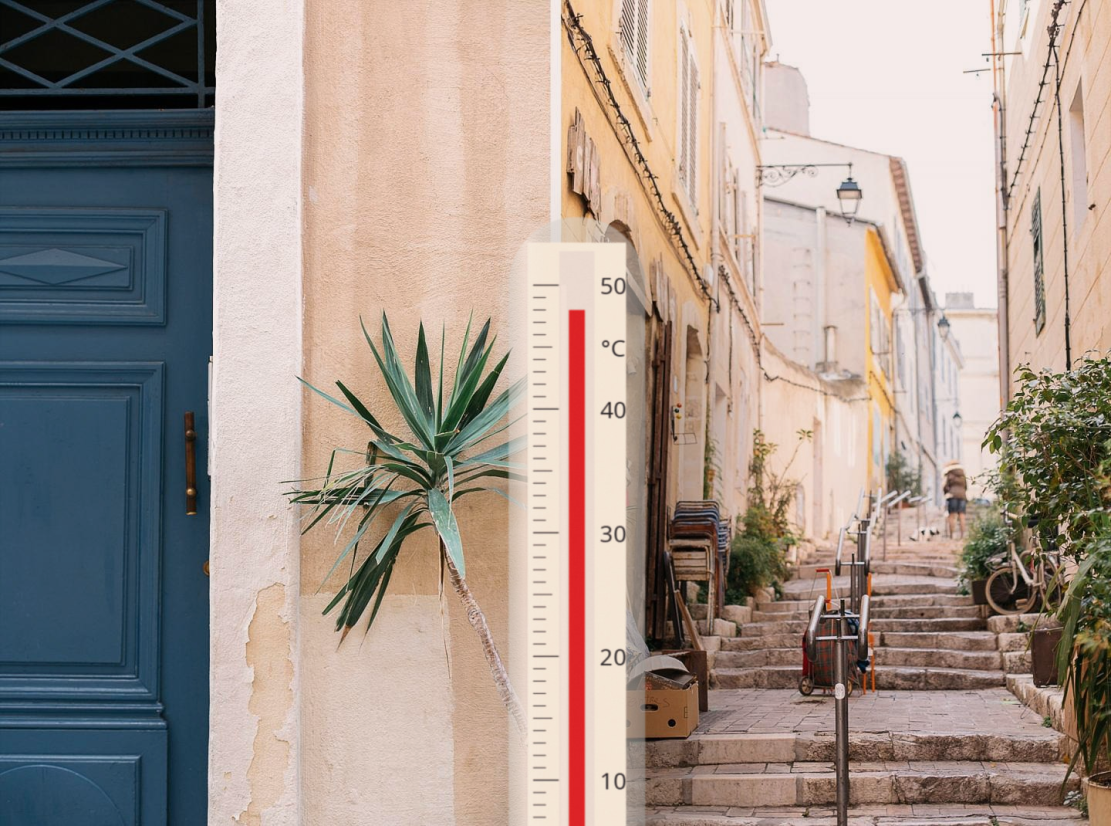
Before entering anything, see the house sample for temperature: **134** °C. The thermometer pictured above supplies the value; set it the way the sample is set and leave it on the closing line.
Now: **48** °C
